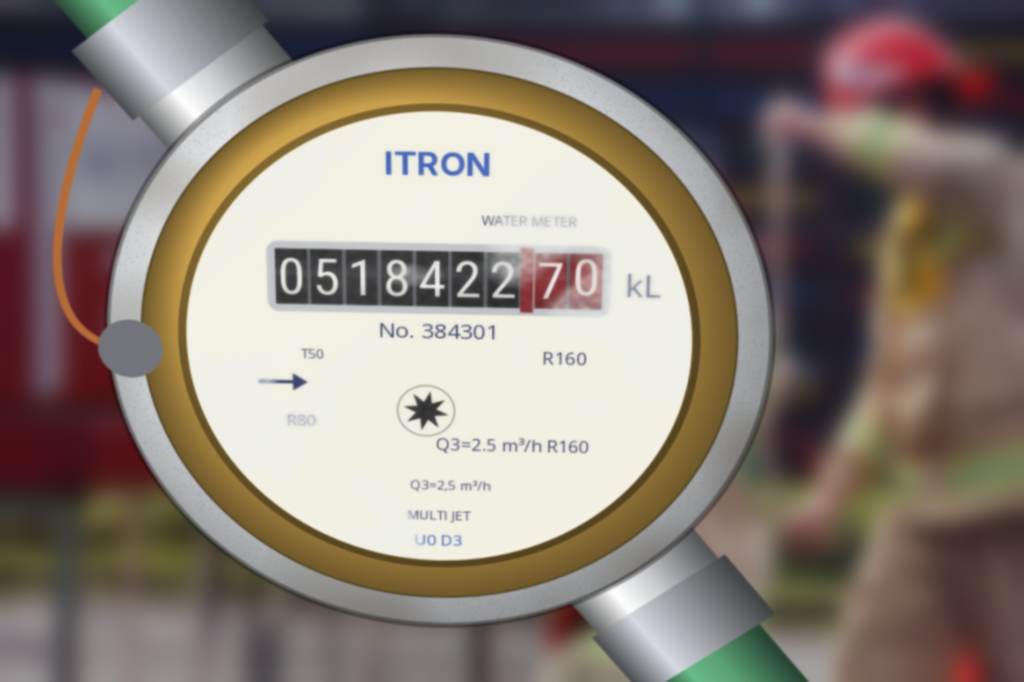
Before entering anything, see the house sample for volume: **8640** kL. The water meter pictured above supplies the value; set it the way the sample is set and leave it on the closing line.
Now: **518422.70** kL
